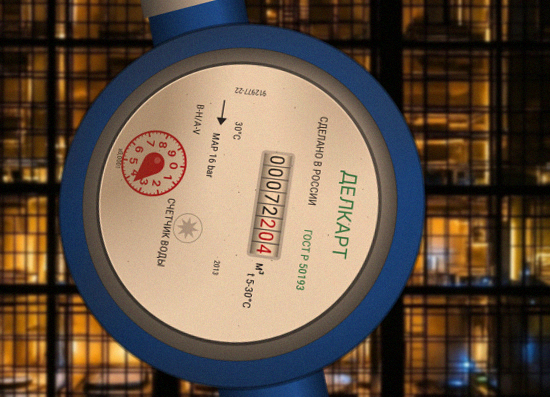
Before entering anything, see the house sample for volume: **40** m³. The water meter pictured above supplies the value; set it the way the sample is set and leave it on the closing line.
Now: **72.2043** m³
